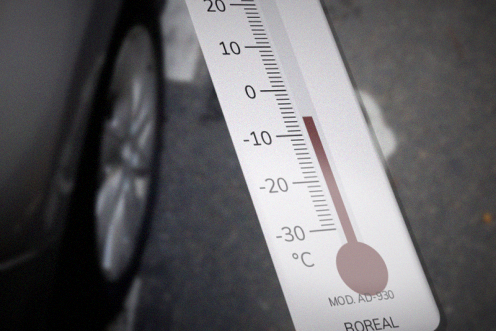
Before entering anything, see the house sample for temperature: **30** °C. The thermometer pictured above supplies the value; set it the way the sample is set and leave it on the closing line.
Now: **-6** °C
